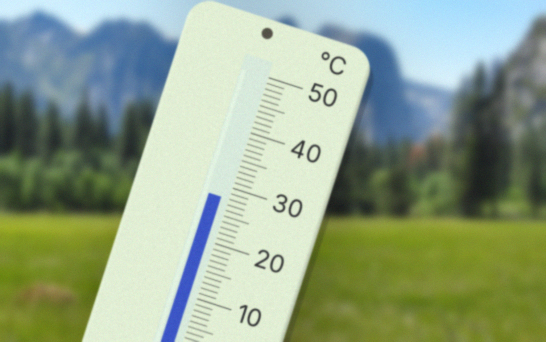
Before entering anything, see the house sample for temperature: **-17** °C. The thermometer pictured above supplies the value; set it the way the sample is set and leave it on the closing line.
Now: **28** °C
